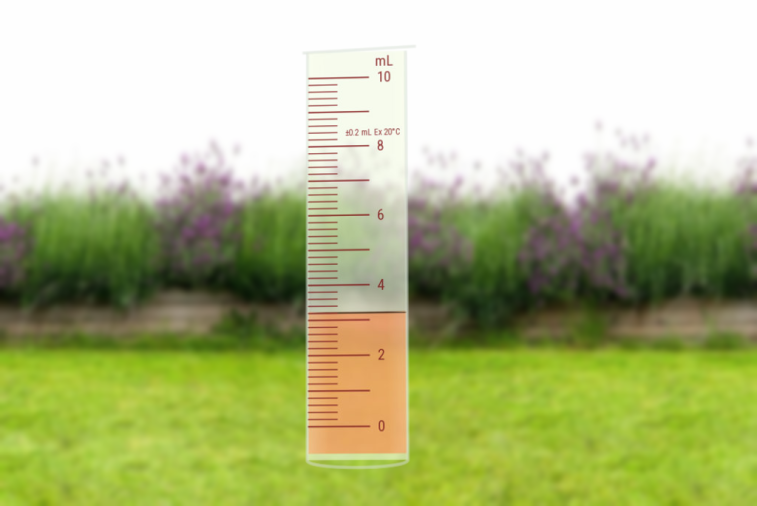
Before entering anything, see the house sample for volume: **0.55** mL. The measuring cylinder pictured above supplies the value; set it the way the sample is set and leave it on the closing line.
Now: **3.2** mL
